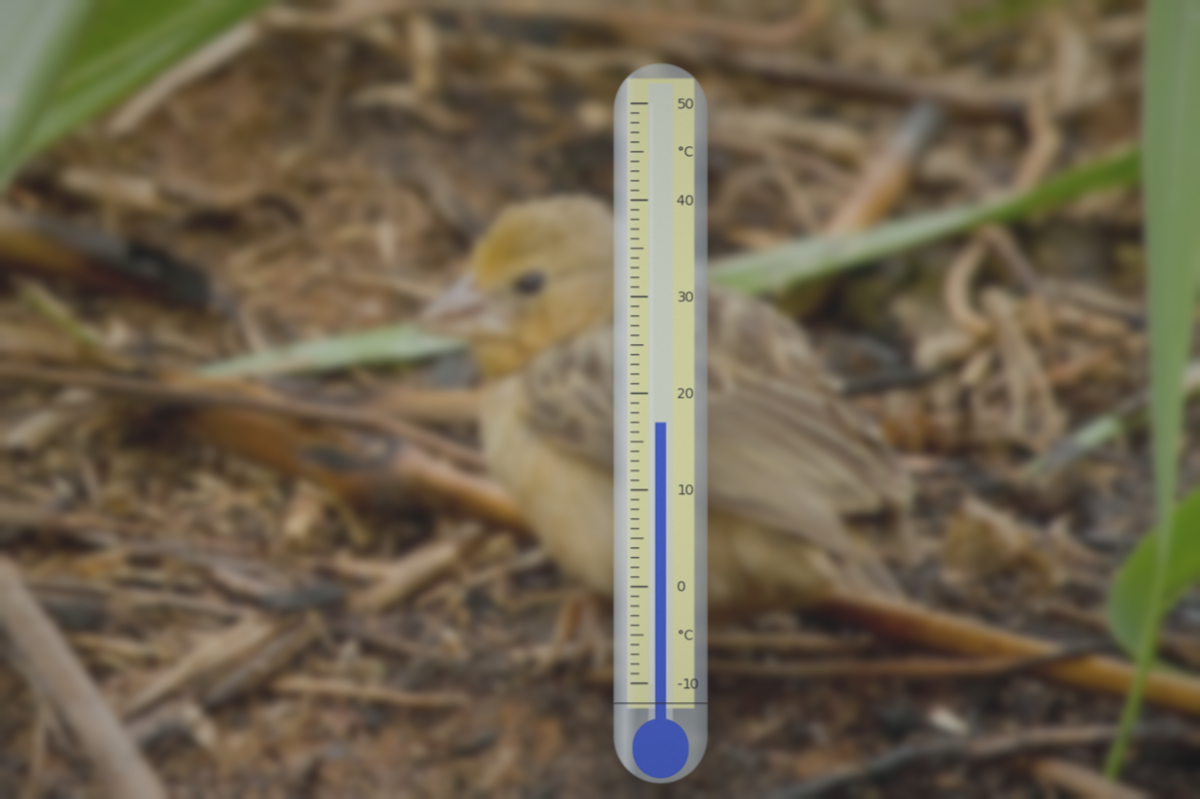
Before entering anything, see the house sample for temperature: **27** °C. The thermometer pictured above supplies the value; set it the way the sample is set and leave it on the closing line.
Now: **17** °C
